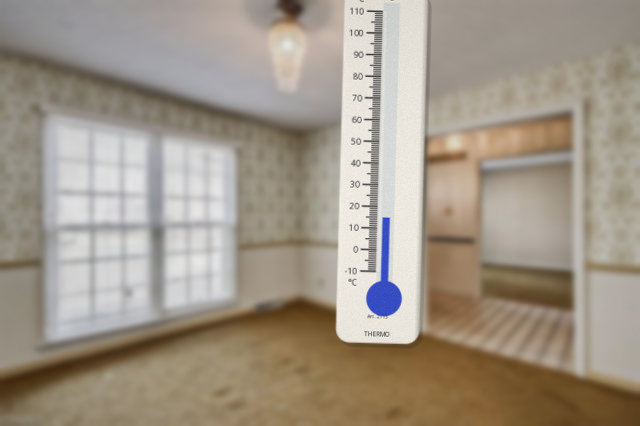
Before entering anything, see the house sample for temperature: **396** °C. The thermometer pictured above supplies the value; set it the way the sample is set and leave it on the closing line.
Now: **15** °C
